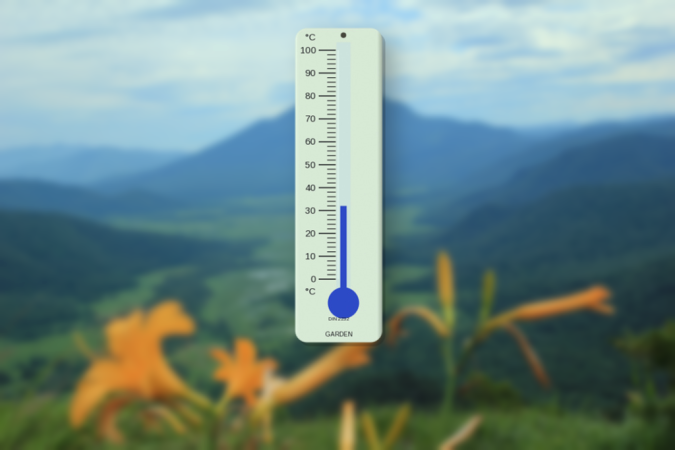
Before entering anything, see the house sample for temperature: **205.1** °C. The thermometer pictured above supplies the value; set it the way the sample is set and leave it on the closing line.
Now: **32** °C
